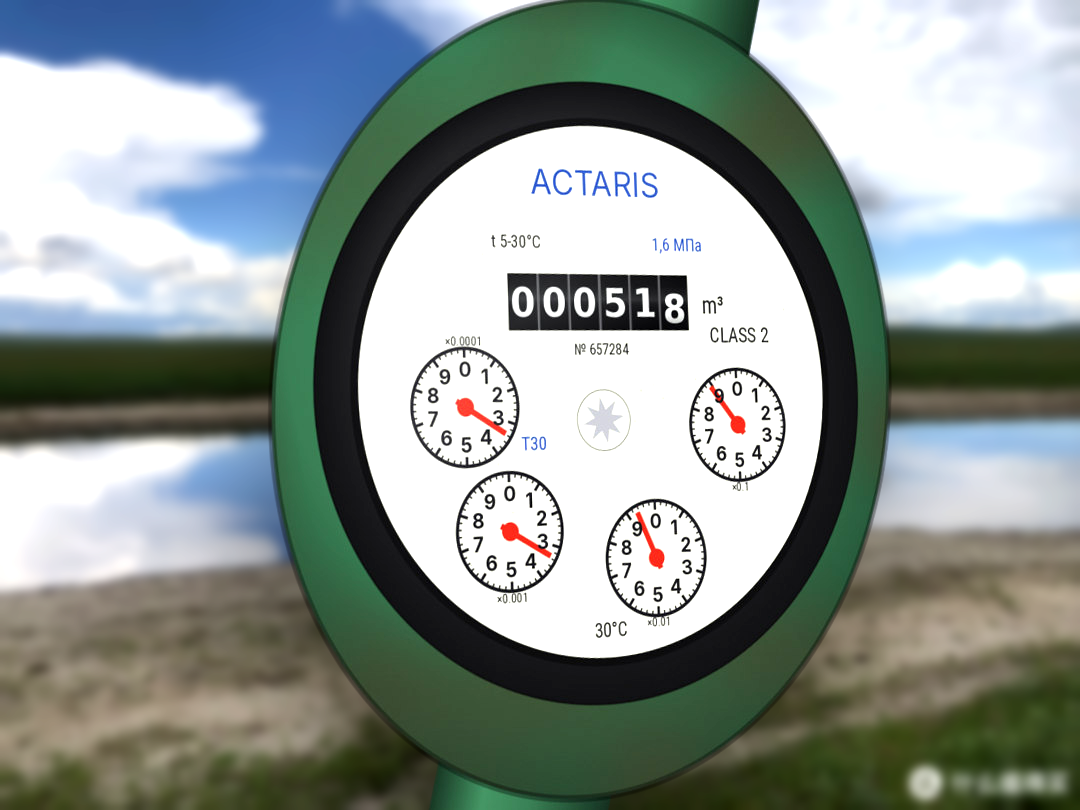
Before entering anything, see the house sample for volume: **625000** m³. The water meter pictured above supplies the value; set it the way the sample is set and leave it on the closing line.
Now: **517.8933** m³
